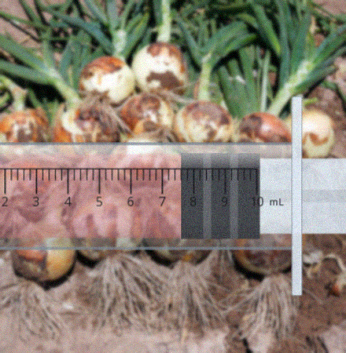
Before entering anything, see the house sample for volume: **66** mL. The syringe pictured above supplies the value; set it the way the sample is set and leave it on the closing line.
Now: **7.6** mL
